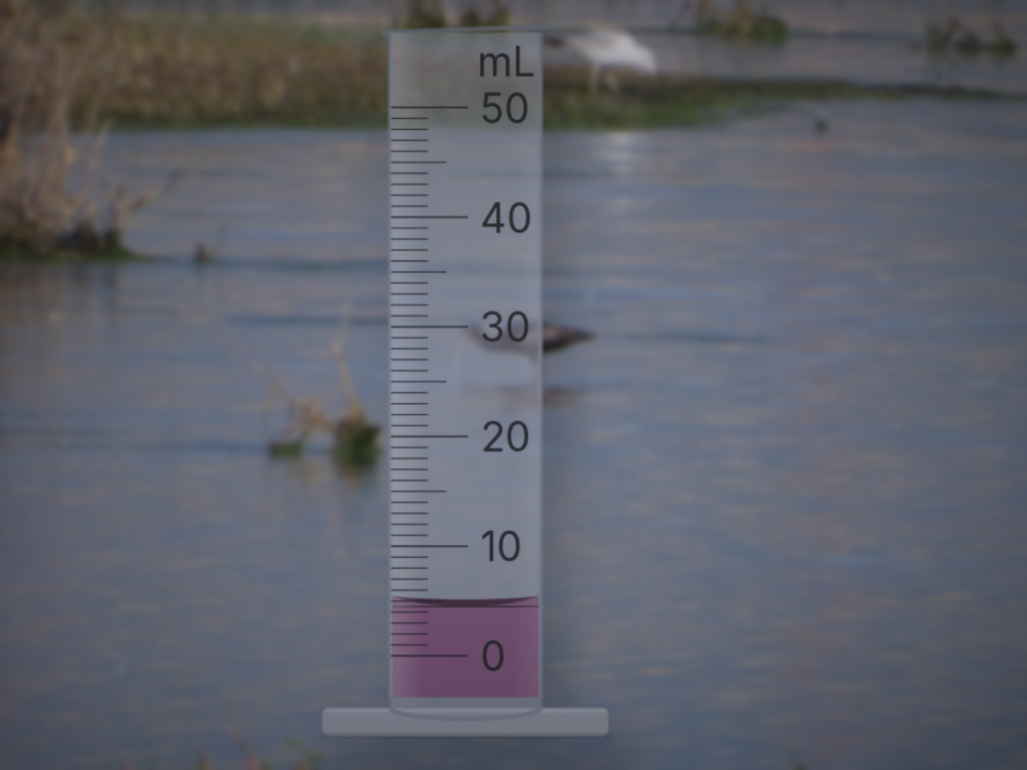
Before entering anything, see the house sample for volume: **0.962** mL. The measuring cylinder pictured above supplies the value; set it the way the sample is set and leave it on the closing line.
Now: **4.5** mL
